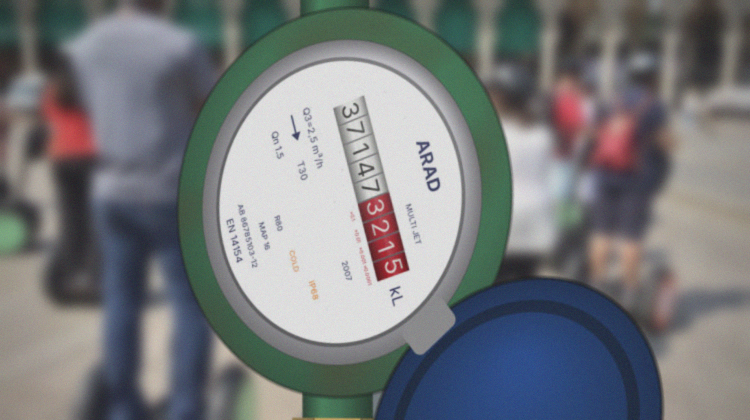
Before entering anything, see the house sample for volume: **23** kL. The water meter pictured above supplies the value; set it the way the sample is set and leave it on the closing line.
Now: **37147.3215** kL
